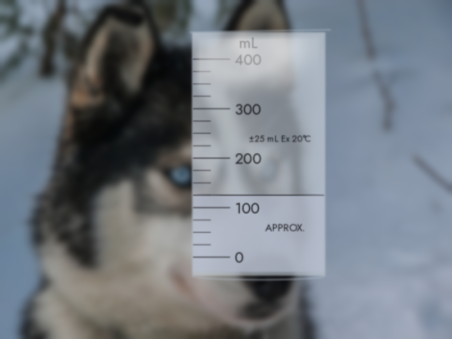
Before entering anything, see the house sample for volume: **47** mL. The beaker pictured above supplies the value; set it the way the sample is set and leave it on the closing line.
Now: **125** mL
